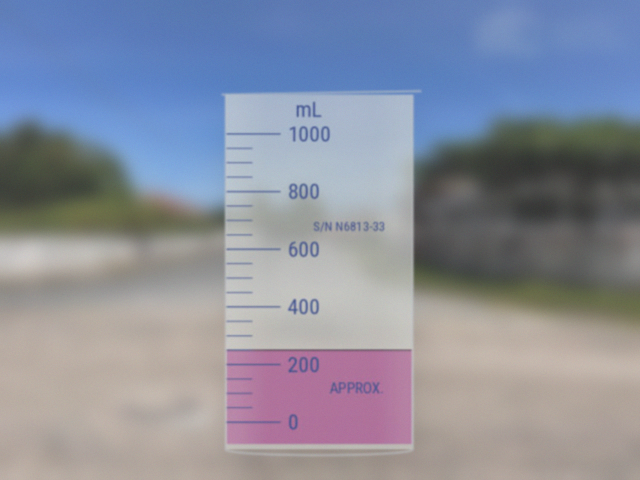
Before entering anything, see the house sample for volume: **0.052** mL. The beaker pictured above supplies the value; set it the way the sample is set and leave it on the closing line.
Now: **250** mL
